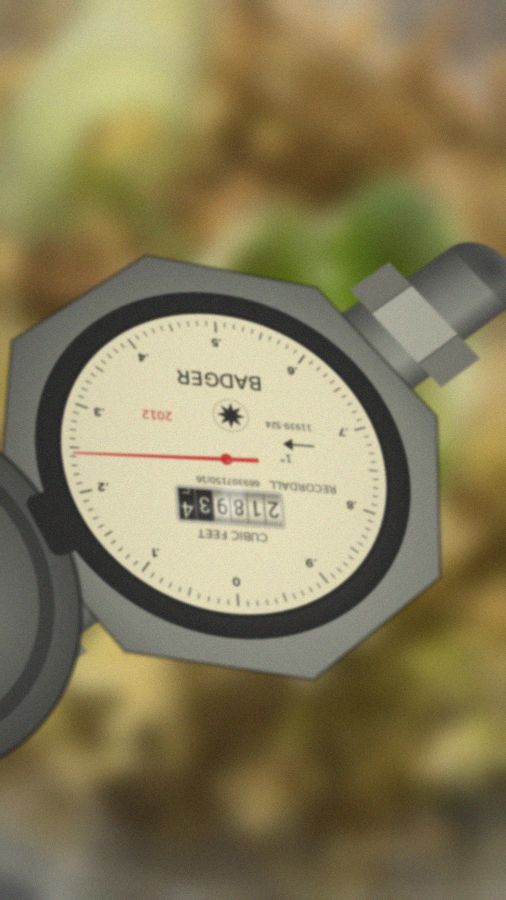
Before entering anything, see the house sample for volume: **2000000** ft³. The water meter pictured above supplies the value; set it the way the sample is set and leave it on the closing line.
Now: **218934.24** ft³
